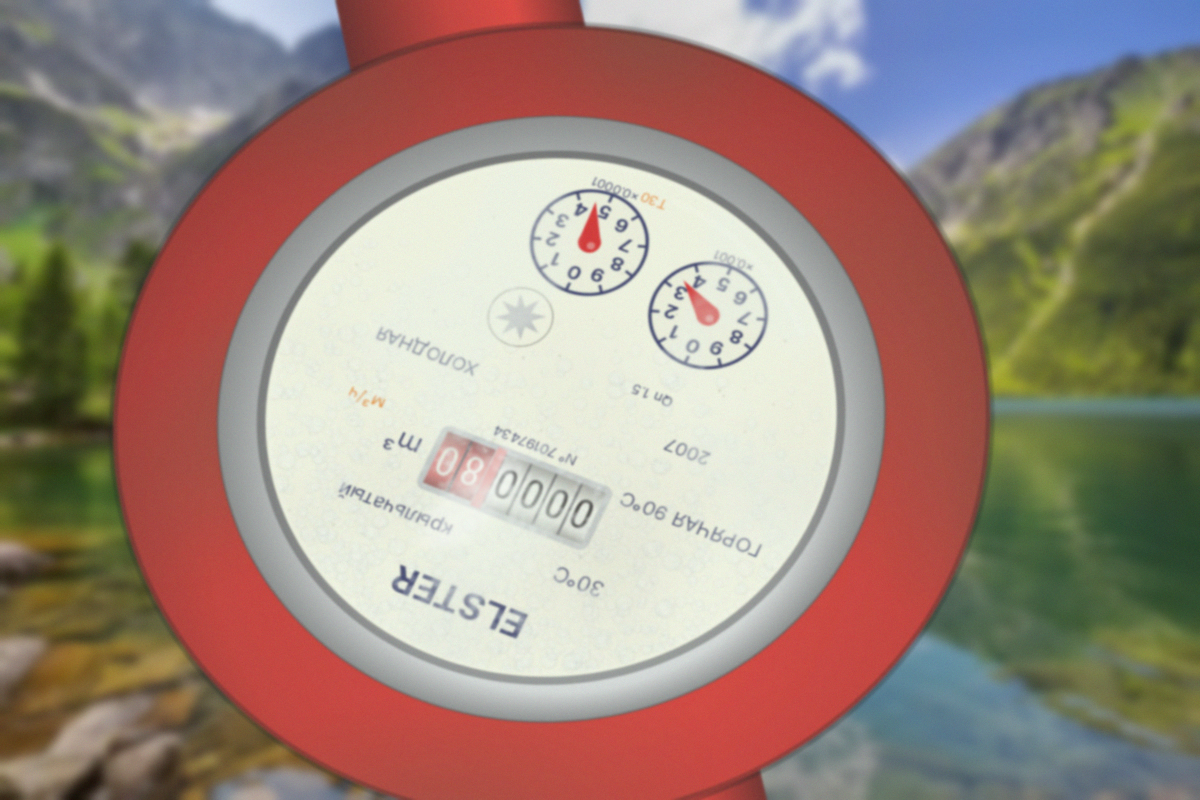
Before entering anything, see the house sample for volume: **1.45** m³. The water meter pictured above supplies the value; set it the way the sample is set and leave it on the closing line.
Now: **0.8034** m³
